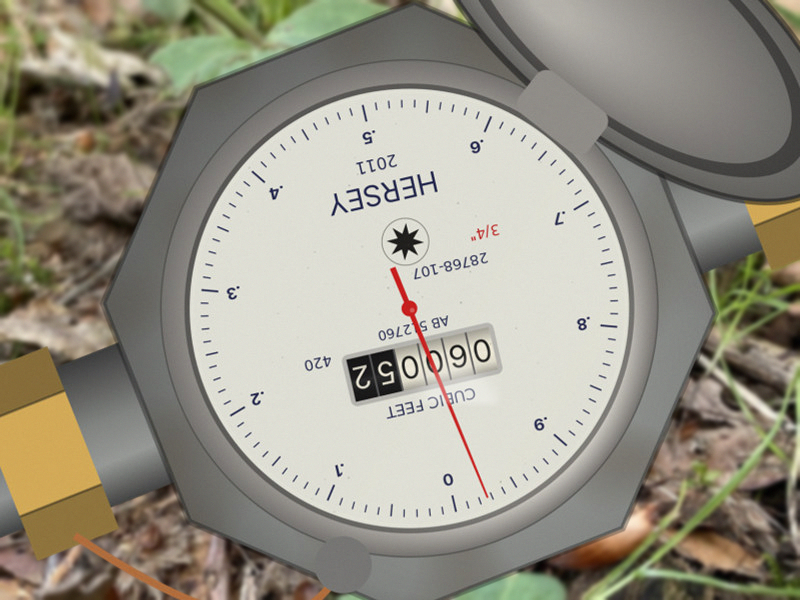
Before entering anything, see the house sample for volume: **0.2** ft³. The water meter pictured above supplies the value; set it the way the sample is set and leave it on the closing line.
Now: **60051.97** ft³
